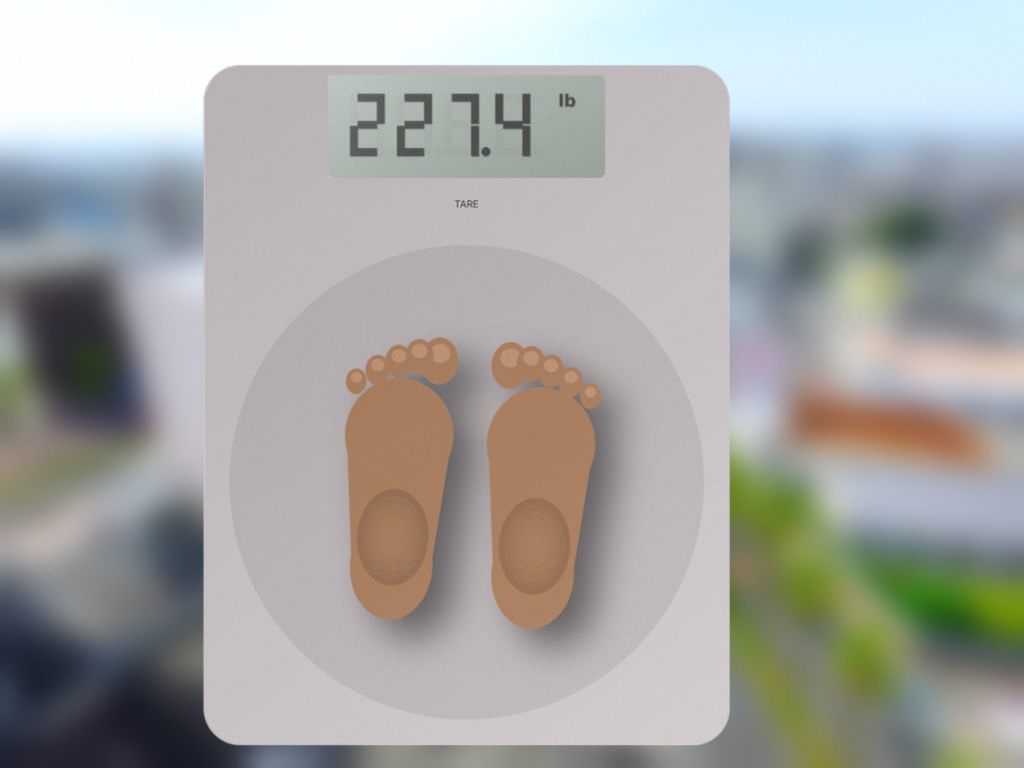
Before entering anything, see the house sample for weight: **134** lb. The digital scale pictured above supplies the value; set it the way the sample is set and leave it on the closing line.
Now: **227.4** lb
